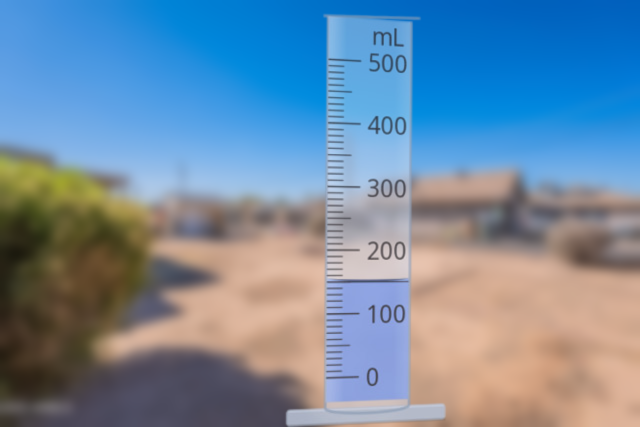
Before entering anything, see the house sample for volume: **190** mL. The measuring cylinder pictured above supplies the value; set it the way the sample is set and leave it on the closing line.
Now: **150** mL
